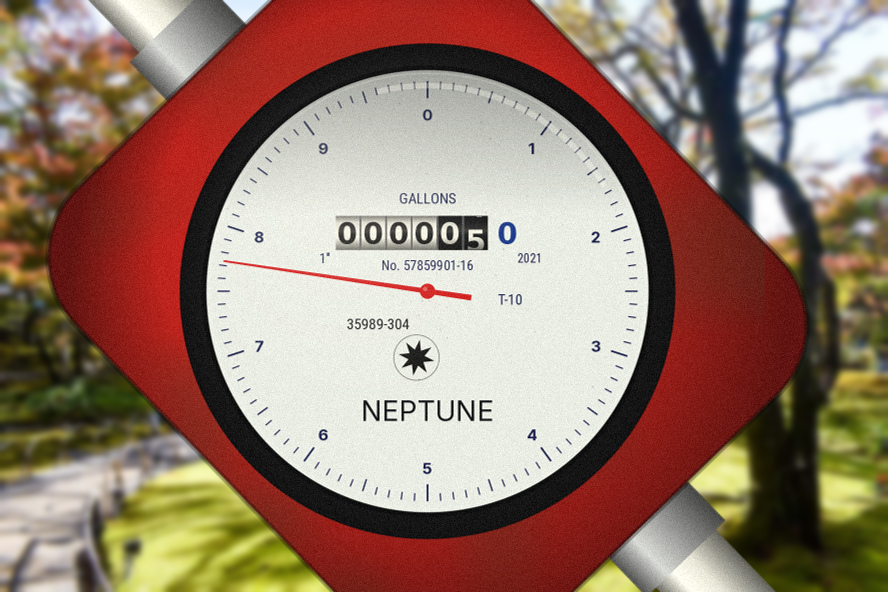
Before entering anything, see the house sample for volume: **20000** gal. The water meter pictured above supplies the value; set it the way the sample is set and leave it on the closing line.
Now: **47.7** gal
